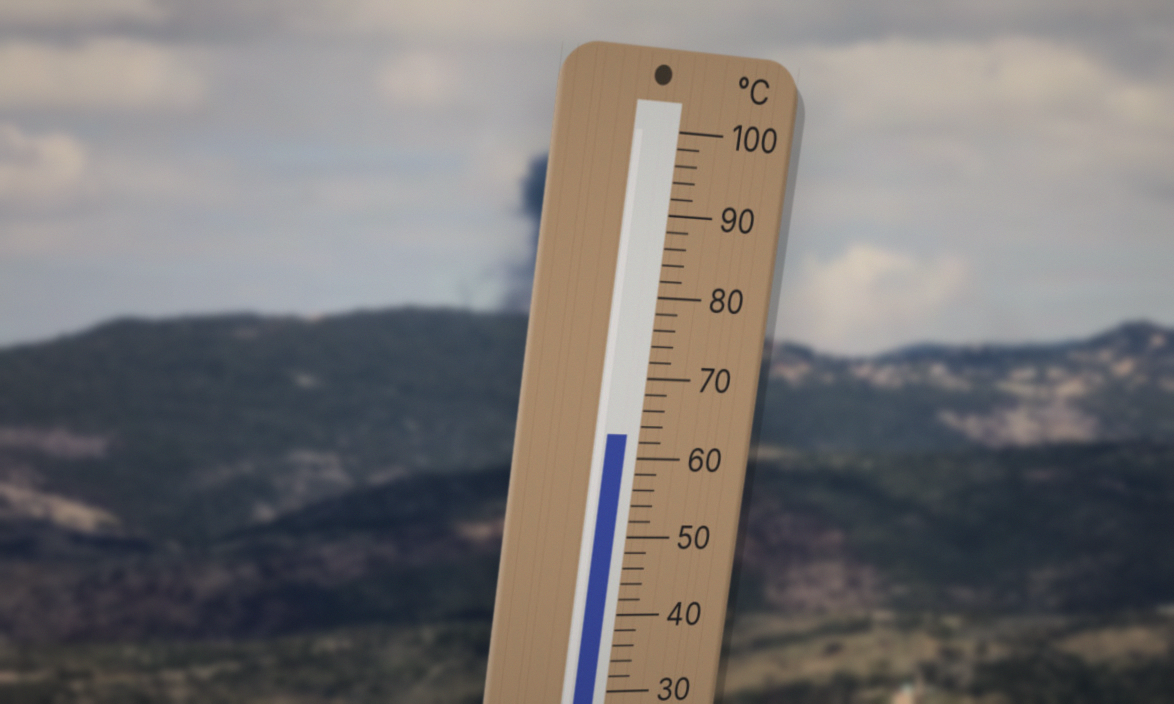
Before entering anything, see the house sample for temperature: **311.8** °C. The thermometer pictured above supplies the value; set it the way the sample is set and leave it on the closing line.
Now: **63** °C
